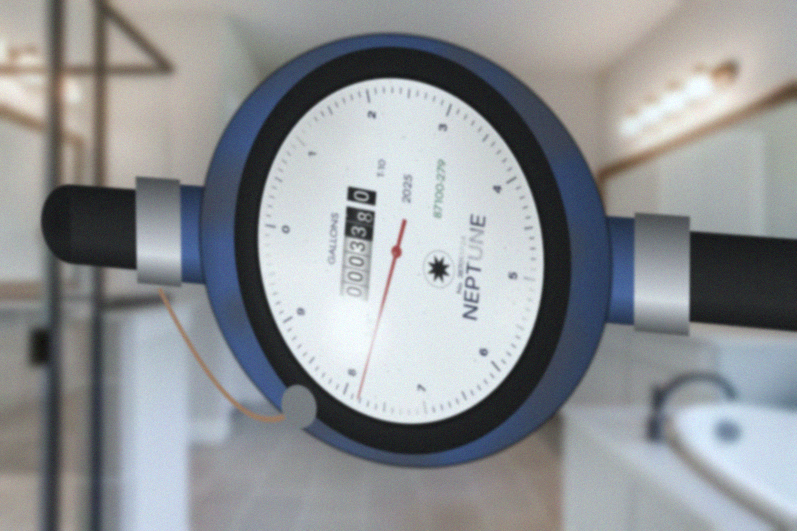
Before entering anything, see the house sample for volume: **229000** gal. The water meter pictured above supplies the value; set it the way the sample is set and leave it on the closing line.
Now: **3377.8** gal
